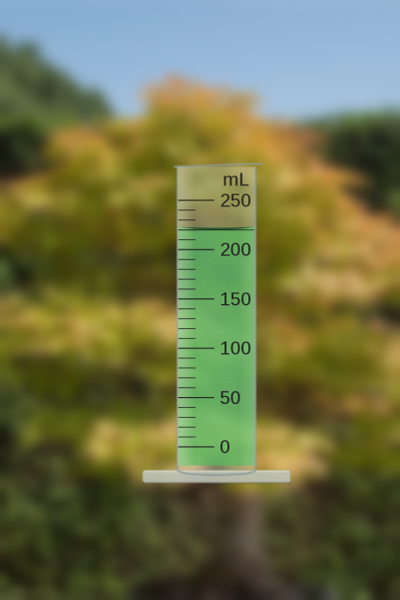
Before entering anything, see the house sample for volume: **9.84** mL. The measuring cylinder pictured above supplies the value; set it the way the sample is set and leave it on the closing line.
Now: **220** mL
